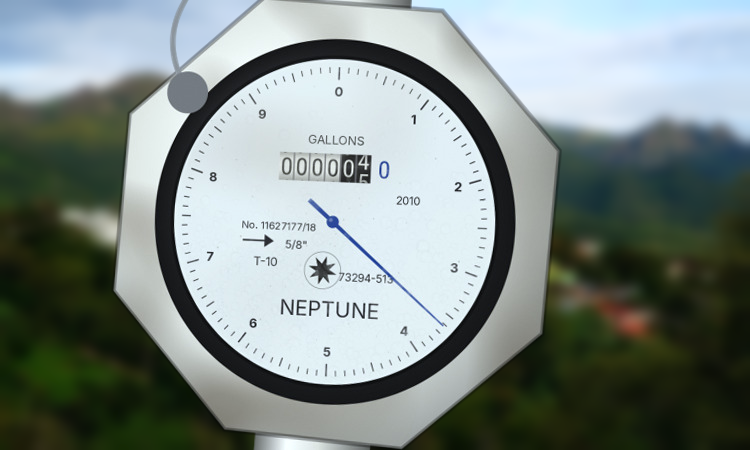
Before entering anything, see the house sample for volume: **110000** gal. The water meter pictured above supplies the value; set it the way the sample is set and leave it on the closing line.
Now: **43.6** gal
